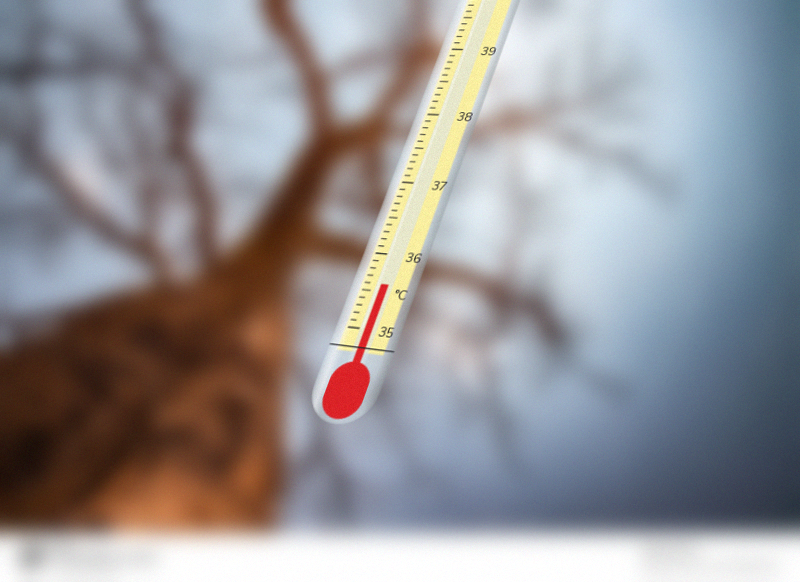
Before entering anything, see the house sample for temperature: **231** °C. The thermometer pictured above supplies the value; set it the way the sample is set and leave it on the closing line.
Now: **35.6** °C
